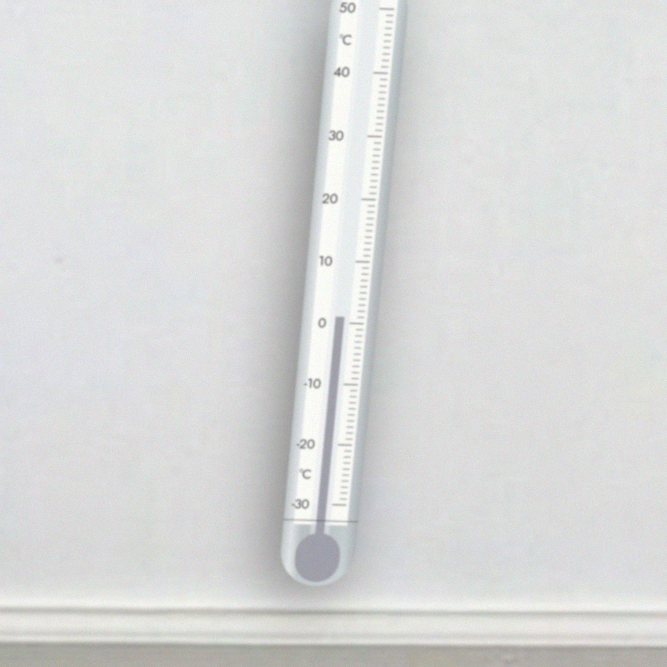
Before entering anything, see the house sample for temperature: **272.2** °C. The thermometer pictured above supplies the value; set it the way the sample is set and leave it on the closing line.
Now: **1** °C
